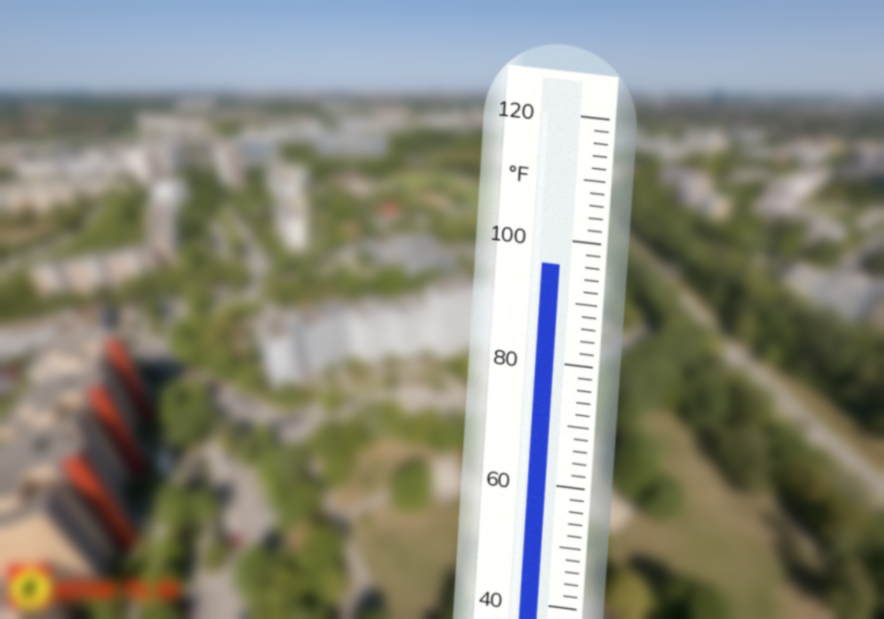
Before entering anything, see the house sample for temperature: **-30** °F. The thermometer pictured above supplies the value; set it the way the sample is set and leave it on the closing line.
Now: **96** °F
